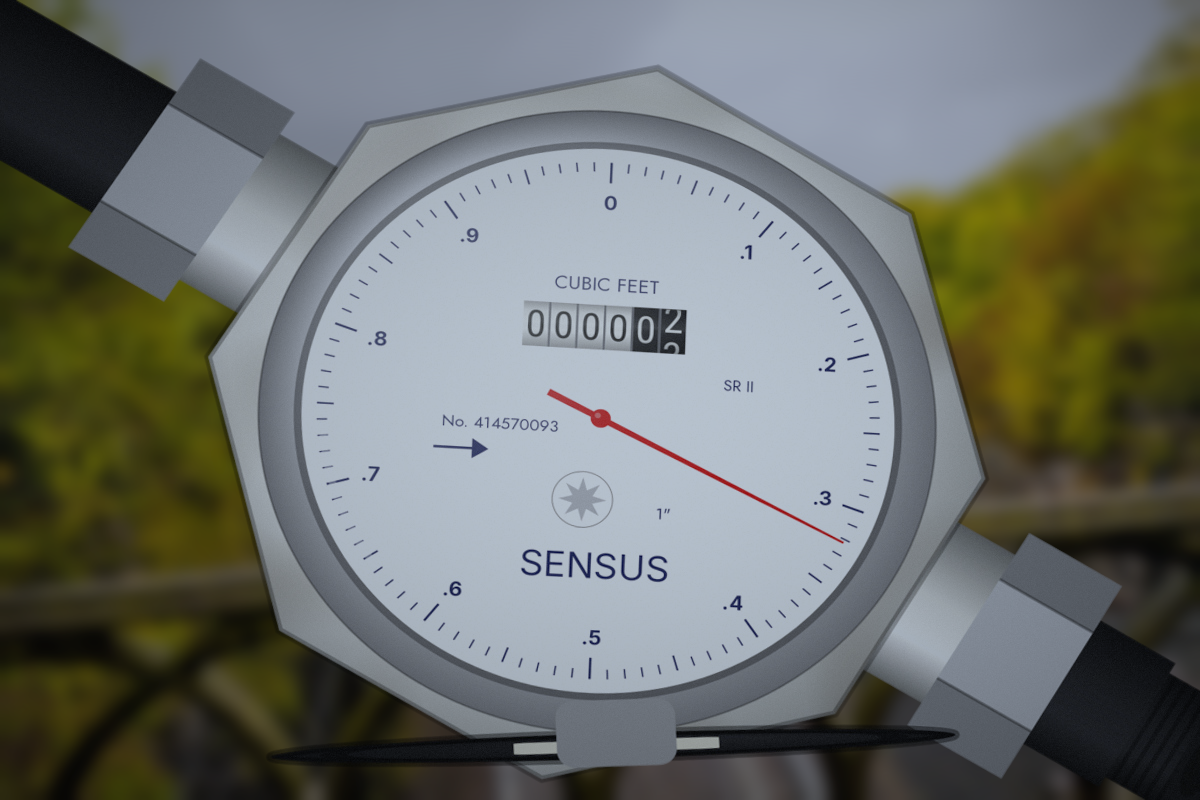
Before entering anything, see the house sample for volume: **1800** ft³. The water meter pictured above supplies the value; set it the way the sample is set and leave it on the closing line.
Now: **2.32** ft³
